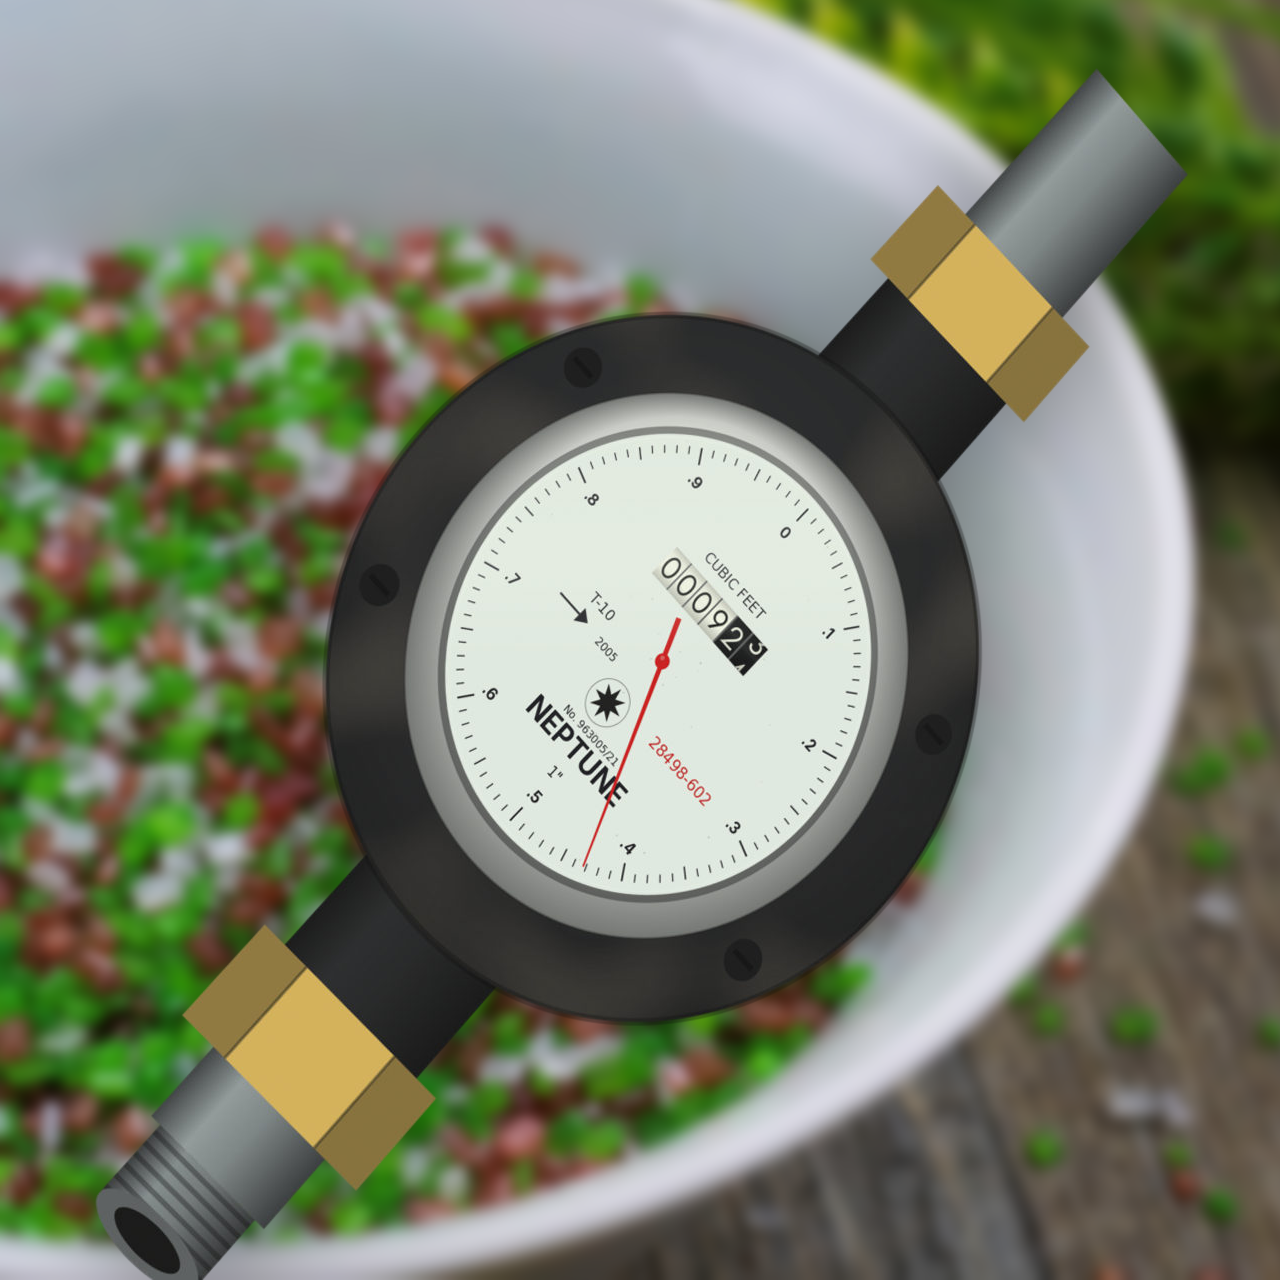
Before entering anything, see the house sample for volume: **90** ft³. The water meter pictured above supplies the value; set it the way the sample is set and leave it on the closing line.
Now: **923.43** ft³
